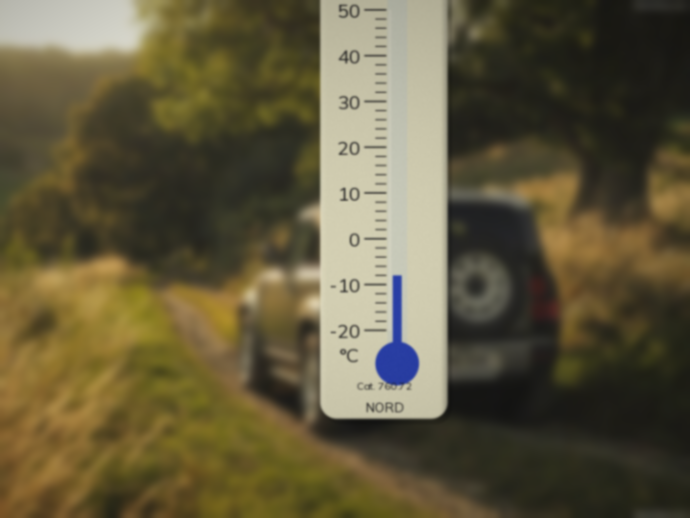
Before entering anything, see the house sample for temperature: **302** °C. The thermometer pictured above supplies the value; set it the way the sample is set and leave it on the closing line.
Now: **-8** °C
